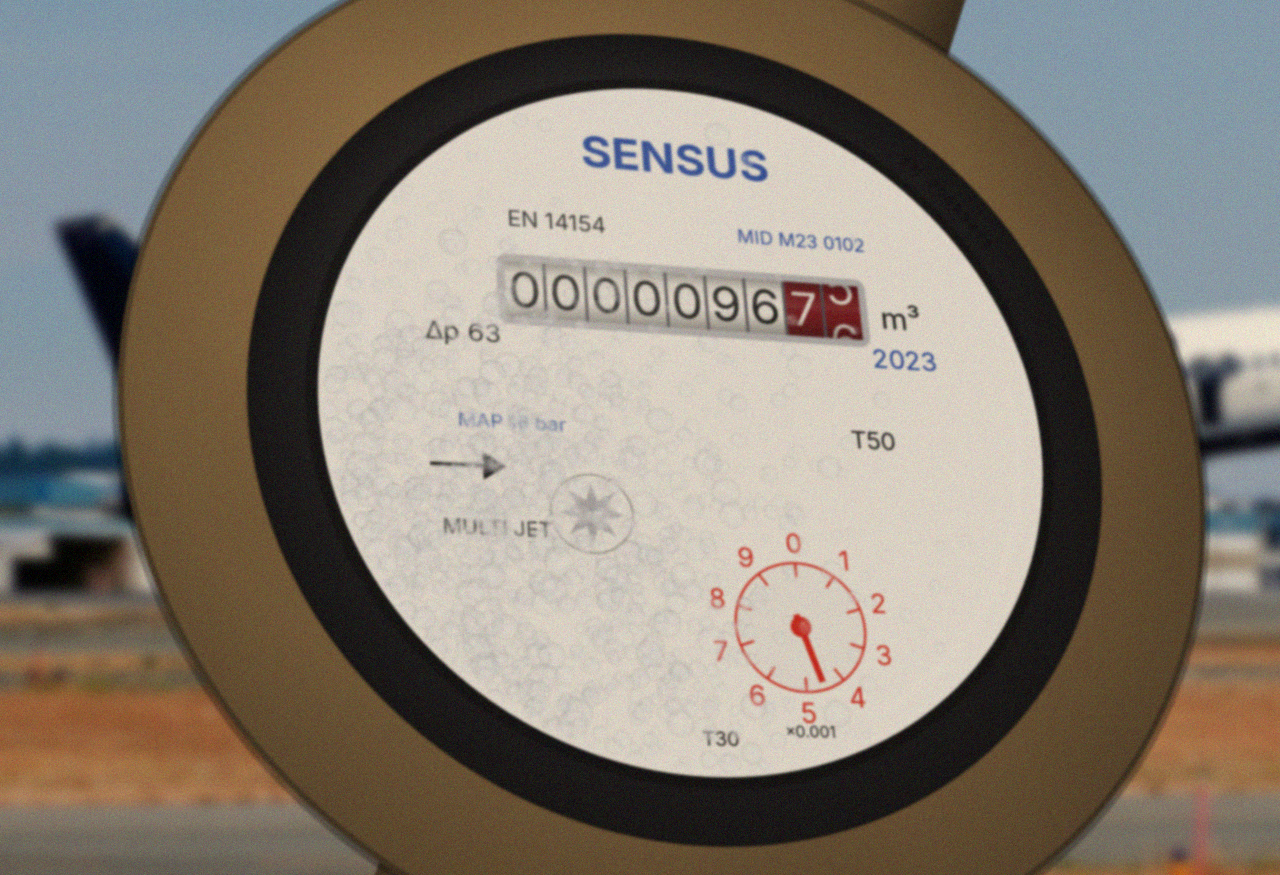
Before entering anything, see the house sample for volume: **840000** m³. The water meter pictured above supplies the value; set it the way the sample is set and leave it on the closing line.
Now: **96.754** m³
